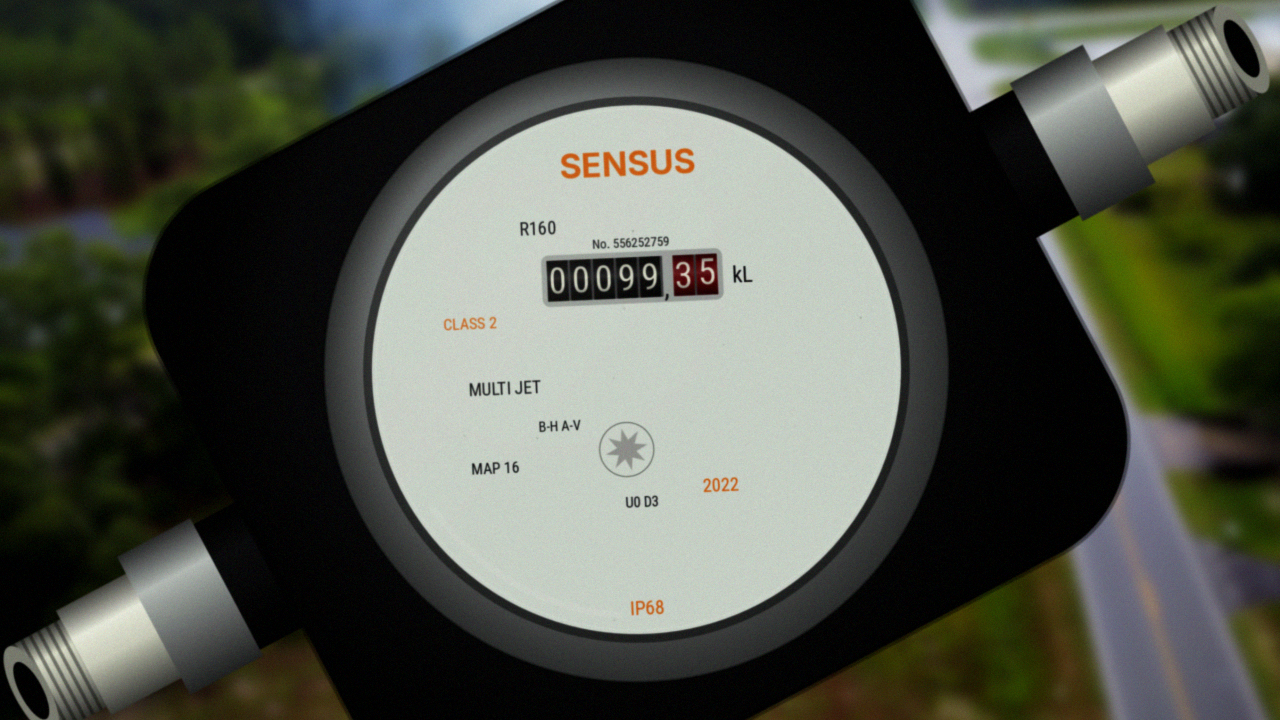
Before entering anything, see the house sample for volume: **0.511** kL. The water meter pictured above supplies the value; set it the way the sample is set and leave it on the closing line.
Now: **99.35** kL
